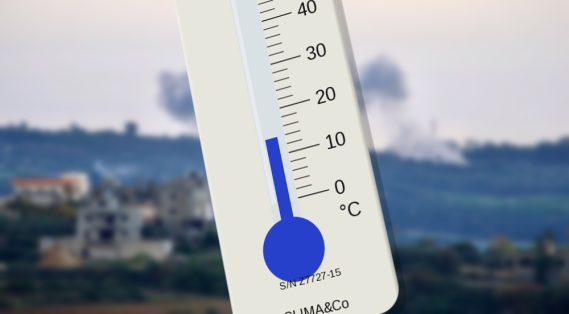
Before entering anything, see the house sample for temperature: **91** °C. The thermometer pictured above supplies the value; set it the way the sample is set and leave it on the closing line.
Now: **14** °C
